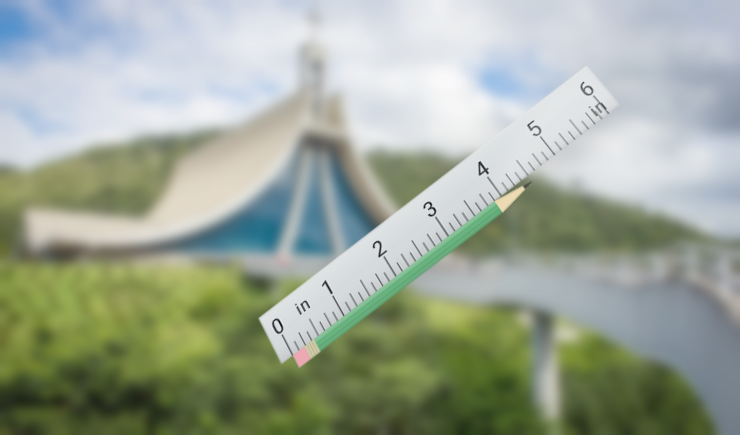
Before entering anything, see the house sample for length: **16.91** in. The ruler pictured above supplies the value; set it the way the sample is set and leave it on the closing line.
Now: **4.5** in
